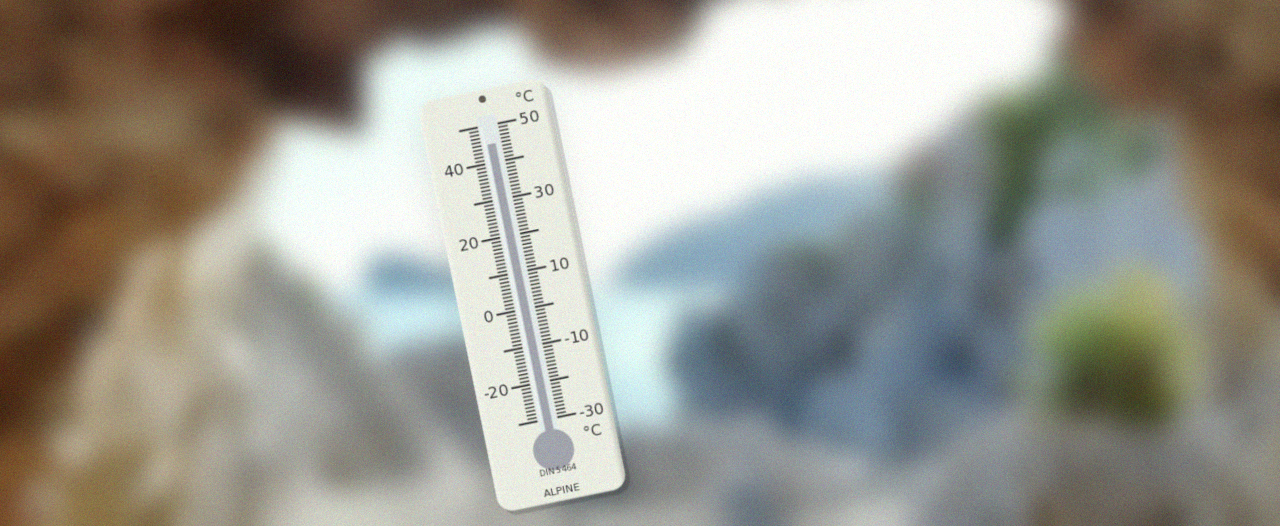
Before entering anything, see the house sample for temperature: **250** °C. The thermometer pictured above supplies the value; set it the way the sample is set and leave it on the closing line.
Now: **45** °C
